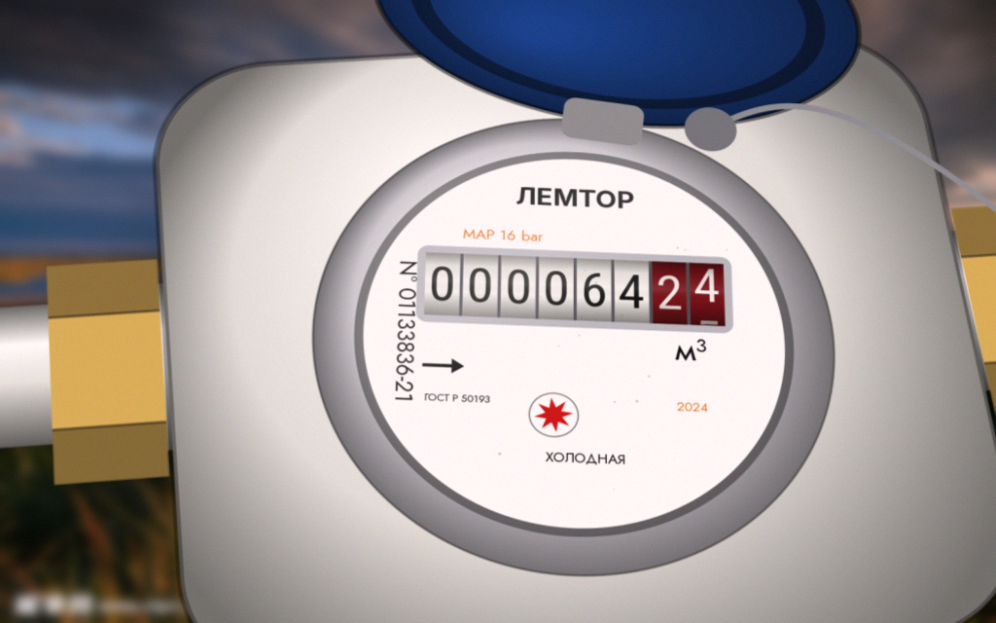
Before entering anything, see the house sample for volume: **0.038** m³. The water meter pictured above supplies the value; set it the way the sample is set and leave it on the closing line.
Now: **64.24** m³
